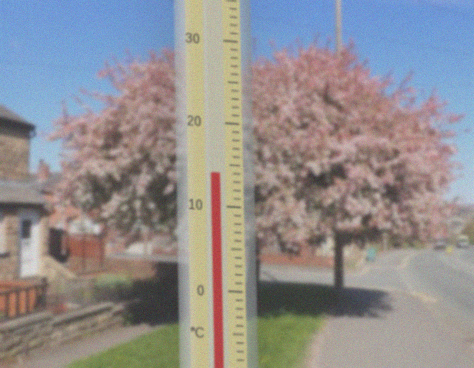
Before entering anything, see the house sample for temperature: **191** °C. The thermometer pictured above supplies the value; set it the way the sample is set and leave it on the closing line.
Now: **14** °C
